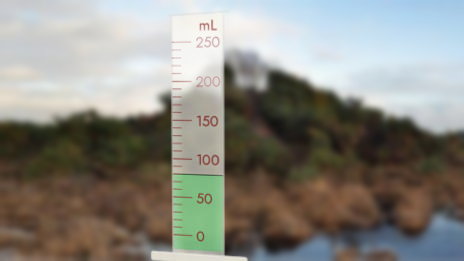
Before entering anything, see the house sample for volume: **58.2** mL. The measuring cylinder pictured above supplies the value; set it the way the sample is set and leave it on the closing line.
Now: **80** mL
